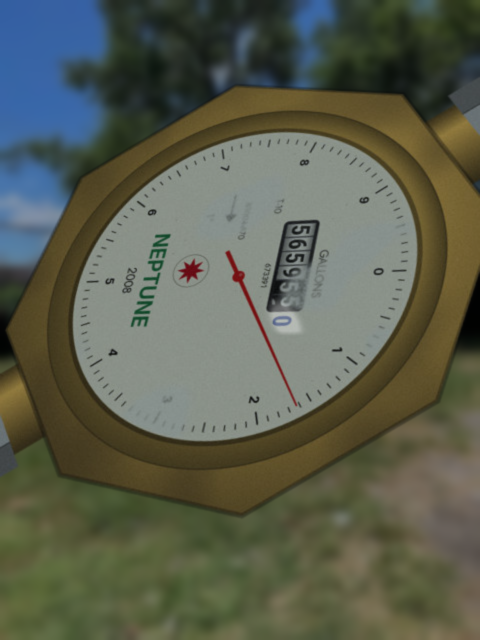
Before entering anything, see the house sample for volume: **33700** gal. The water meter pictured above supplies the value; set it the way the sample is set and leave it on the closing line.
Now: **5659551.6** gal
